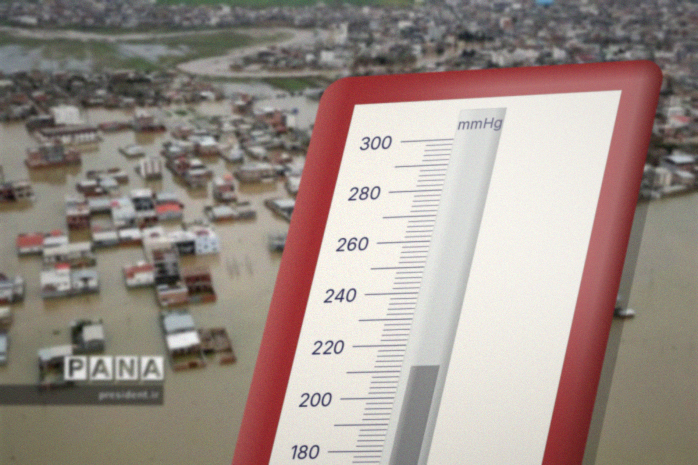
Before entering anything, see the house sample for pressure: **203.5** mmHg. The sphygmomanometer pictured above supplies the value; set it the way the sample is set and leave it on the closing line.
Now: **212** mmHg
